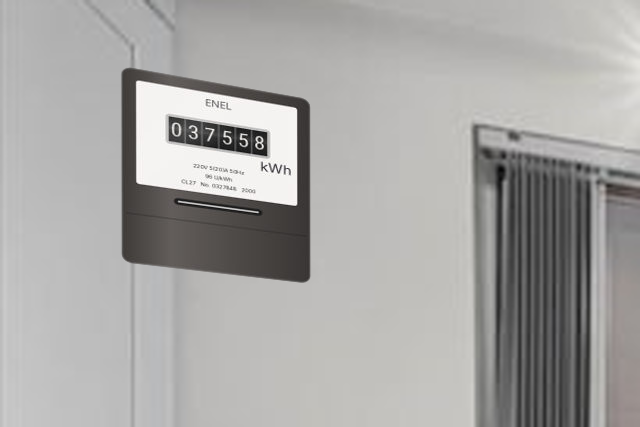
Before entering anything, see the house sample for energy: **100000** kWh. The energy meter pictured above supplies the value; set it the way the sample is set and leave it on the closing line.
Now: **37558** kWh
